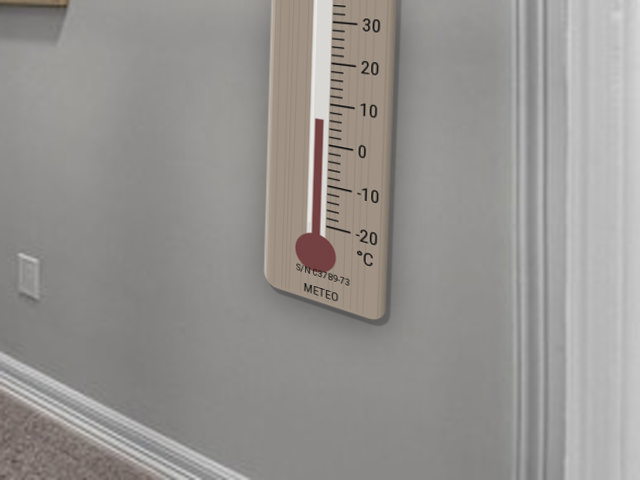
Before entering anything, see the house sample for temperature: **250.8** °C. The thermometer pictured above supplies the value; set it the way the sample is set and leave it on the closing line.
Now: **6** °C
